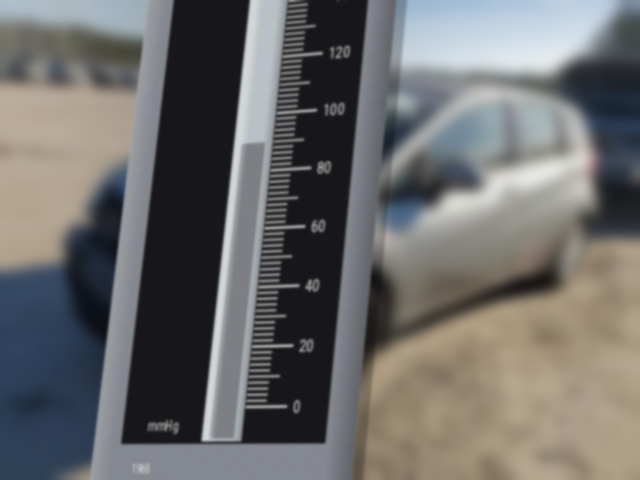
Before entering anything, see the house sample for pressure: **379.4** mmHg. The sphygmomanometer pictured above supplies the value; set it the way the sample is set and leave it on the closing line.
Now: **90** mmHg
